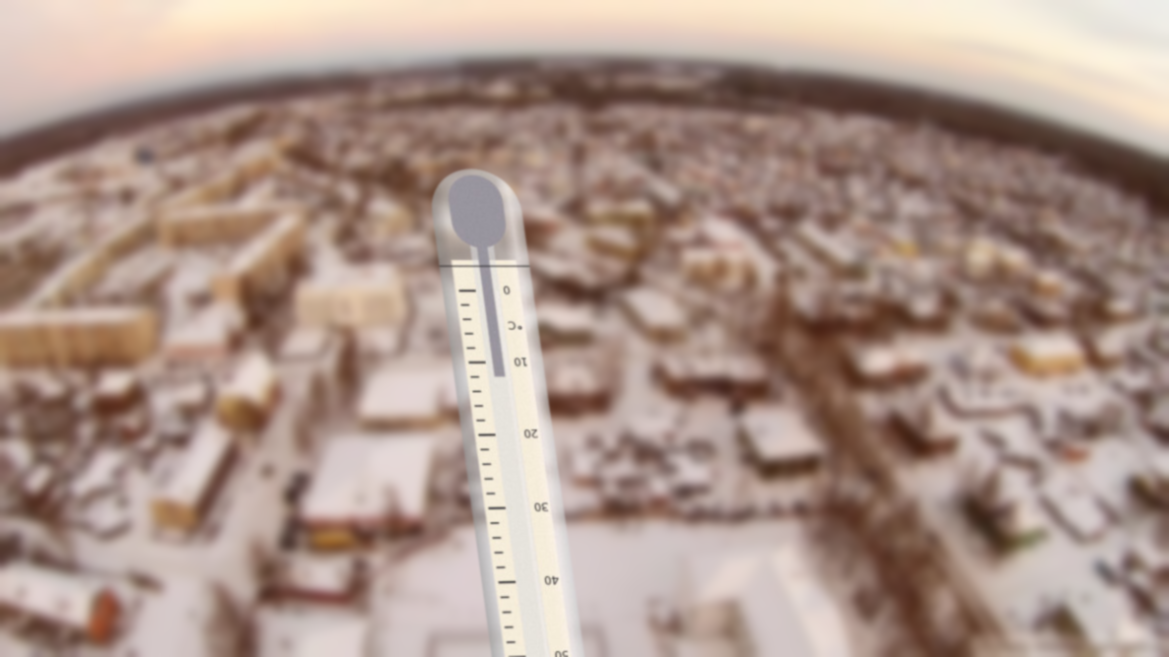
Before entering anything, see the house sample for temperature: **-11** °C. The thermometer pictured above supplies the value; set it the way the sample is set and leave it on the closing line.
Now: **12** °C
